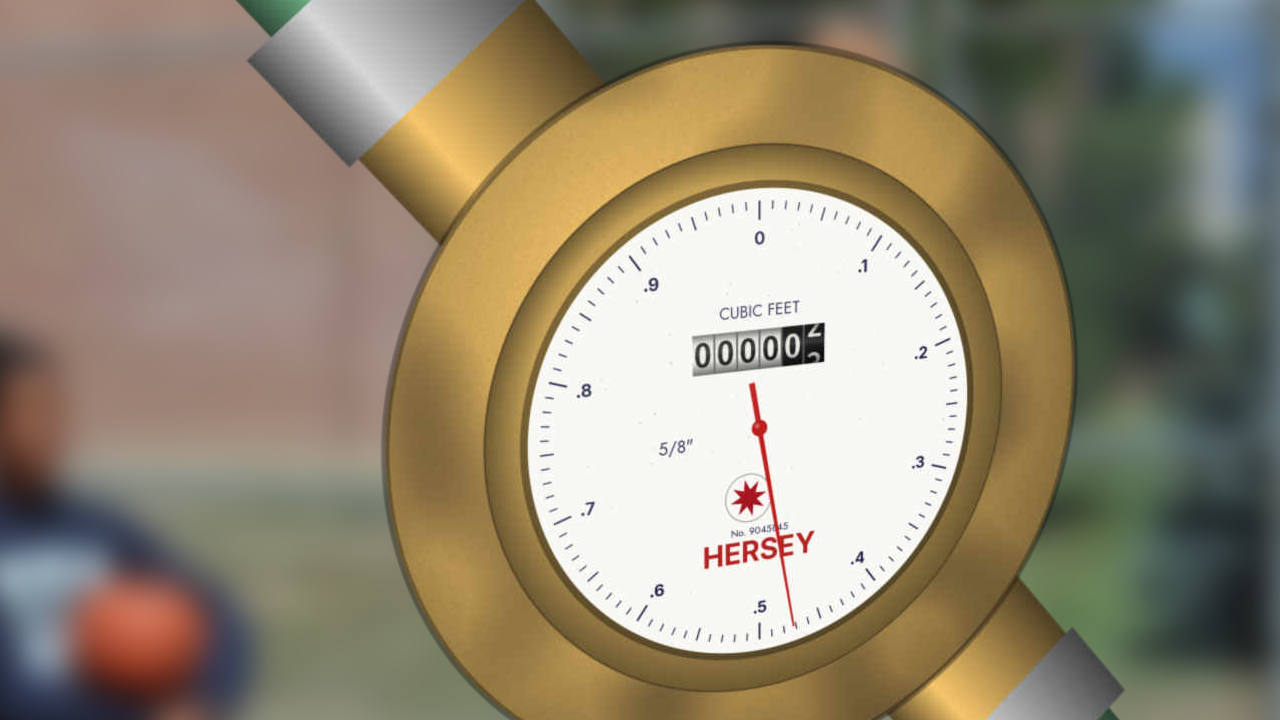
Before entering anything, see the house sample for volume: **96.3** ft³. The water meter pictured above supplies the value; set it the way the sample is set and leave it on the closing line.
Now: **2.47** ft³
